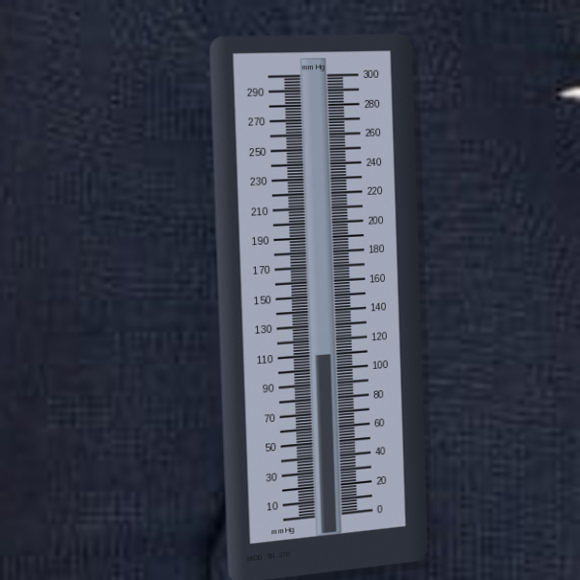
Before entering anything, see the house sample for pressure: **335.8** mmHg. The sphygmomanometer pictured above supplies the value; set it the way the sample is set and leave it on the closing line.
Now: **110** mmHg
